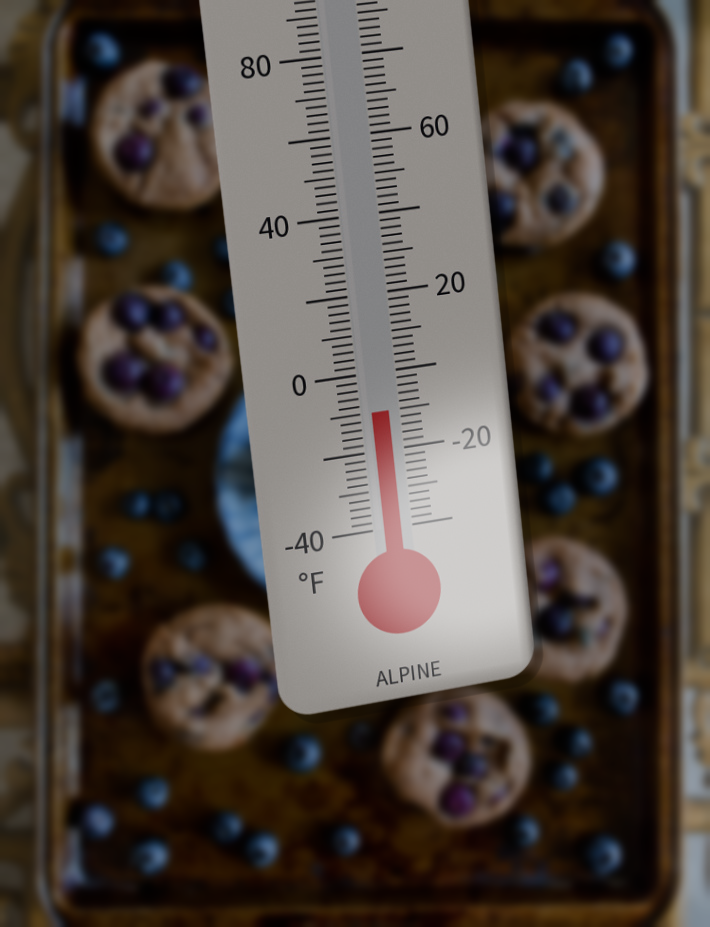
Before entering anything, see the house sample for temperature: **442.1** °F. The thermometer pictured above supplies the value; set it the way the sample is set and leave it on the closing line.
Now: **-10** °F
